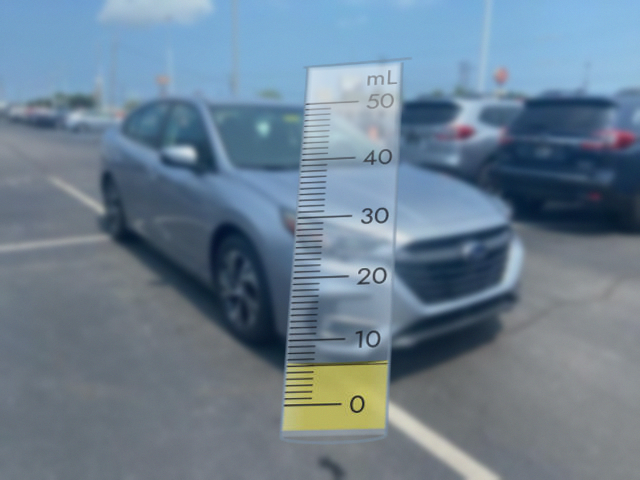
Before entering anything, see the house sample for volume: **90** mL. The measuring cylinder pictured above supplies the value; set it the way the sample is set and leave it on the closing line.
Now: **6** mL
